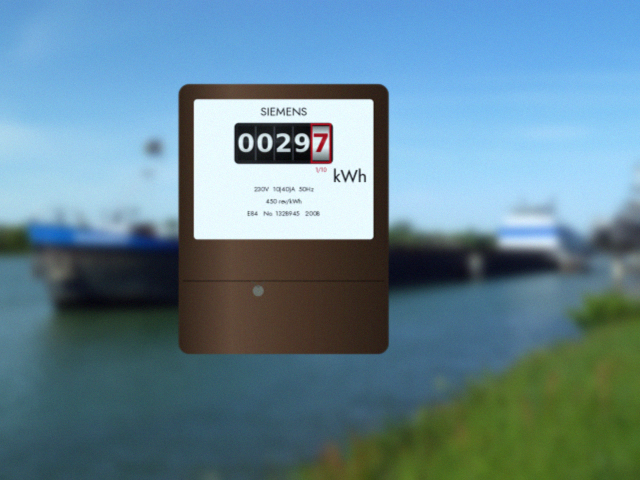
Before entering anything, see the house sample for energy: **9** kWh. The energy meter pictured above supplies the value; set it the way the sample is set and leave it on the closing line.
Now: **29.7** kWh
